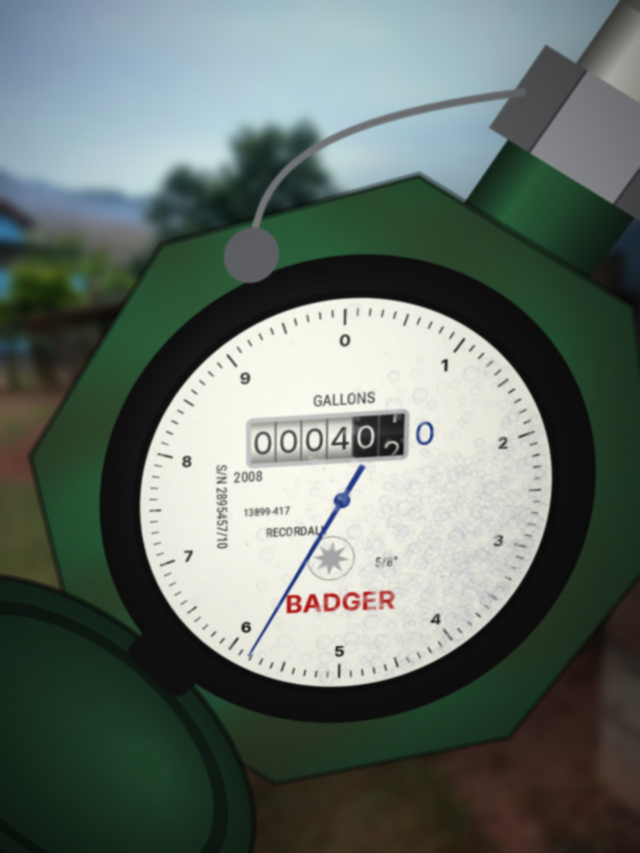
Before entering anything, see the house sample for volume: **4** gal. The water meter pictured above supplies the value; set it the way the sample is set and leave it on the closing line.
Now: **4015.8** gal
